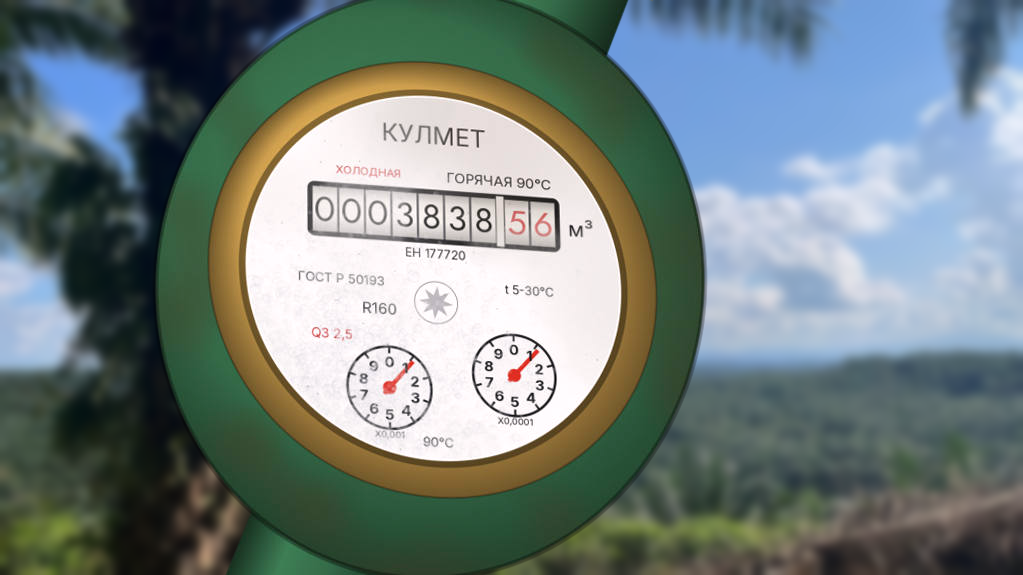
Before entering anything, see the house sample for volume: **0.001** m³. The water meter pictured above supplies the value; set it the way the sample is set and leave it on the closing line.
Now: **3838.5611** m³
